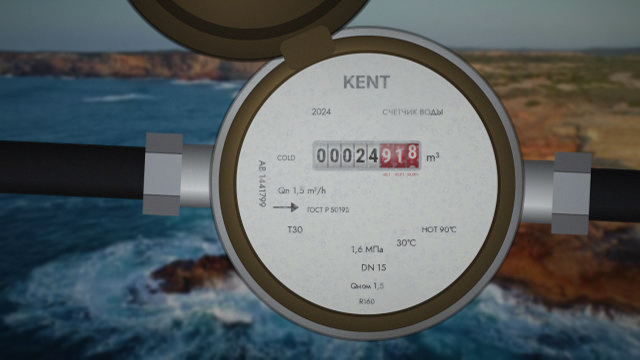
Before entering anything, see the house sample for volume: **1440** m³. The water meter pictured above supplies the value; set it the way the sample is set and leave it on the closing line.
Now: **24.918** m³
